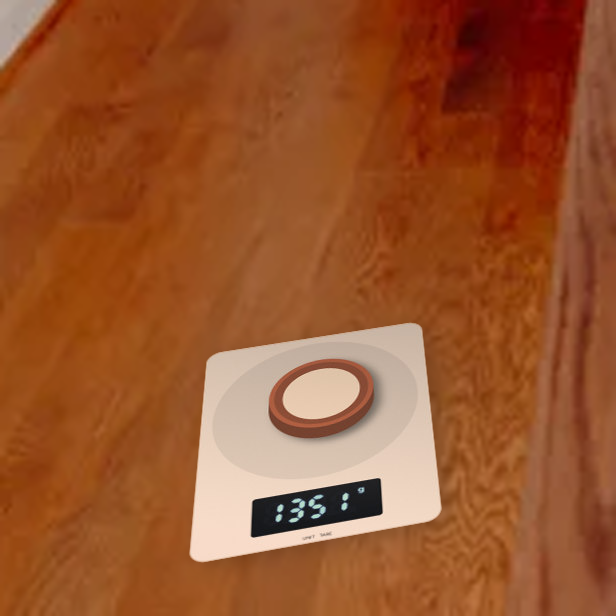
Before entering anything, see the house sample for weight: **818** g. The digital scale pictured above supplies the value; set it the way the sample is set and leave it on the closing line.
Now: **1351** g
